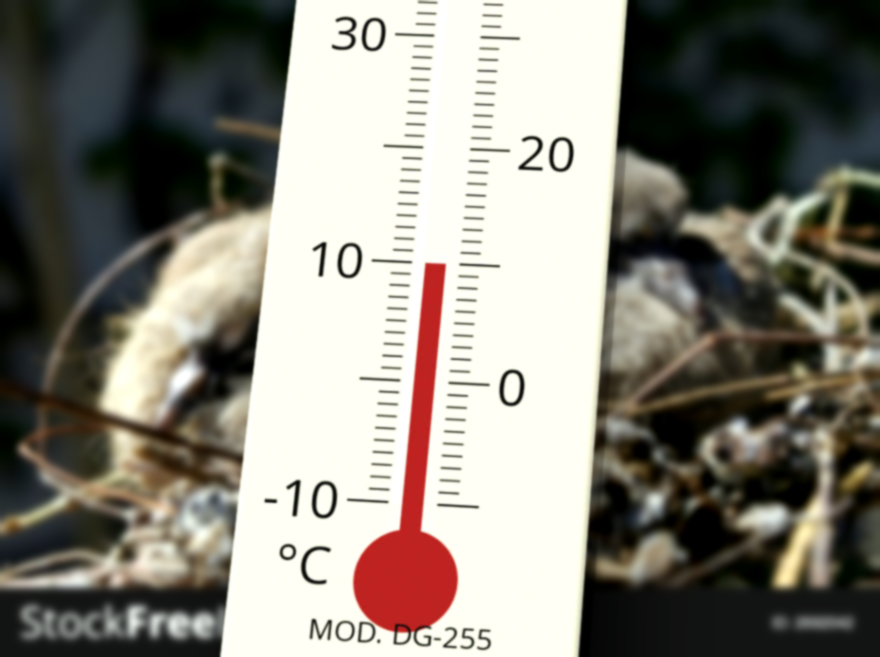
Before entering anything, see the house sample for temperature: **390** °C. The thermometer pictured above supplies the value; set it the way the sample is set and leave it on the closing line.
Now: **10** °C
